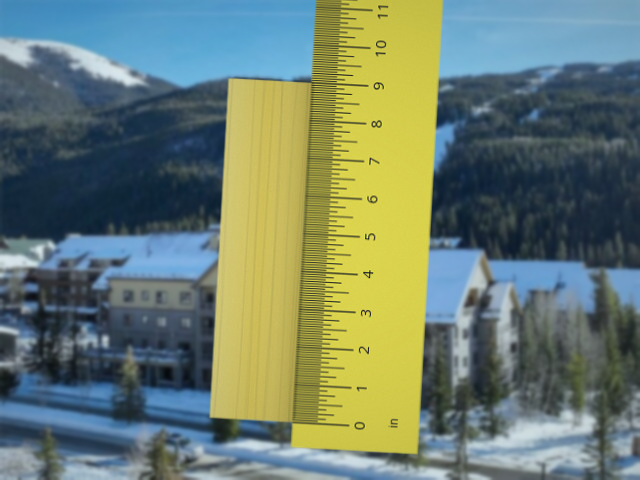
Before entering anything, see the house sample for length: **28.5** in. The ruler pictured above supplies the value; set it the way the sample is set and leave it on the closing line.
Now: **9** in
